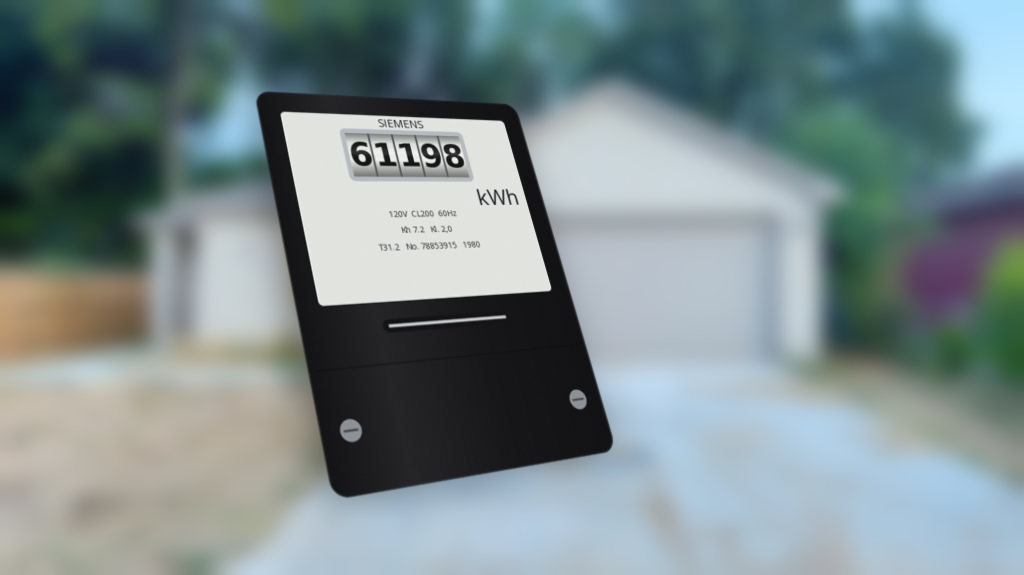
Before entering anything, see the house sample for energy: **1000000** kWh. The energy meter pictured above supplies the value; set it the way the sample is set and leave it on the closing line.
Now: **61198** kWh
